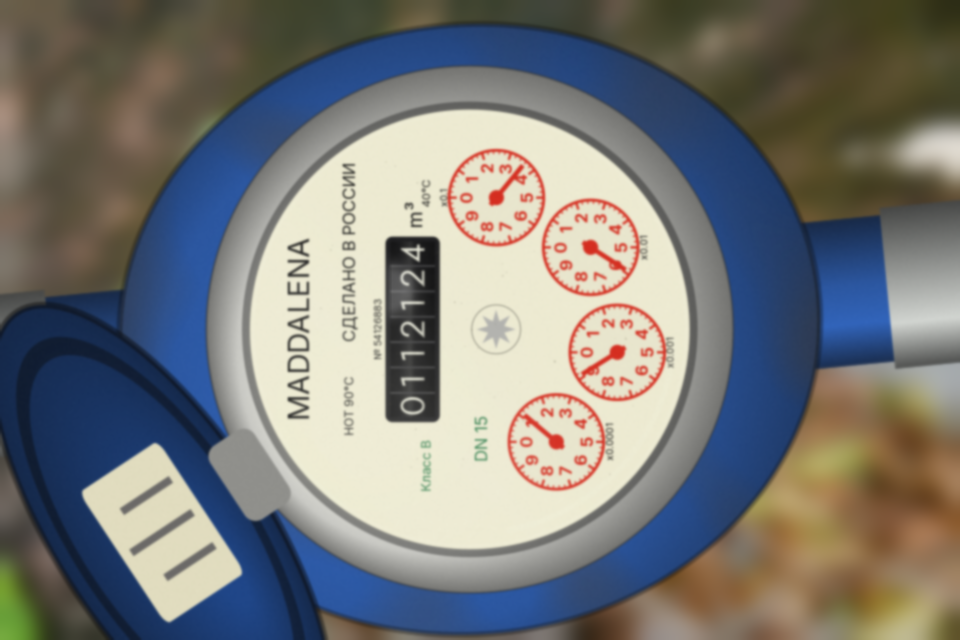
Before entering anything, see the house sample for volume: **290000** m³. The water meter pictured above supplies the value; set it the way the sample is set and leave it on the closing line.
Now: **112124.3591** m³
